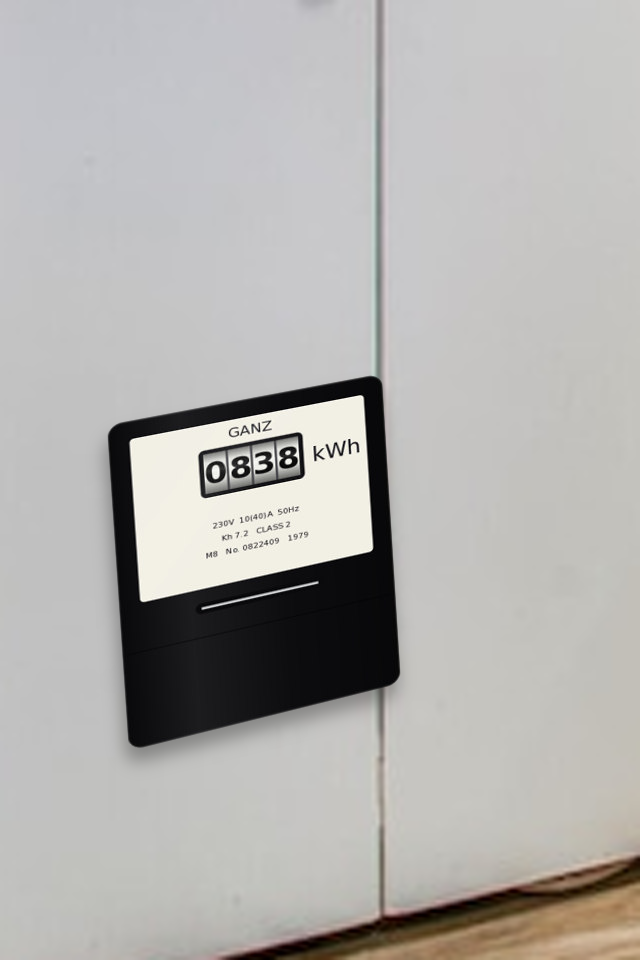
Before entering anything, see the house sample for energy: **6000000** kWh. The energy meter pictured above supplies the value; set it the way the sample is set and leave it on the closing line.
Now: **838** kWh
